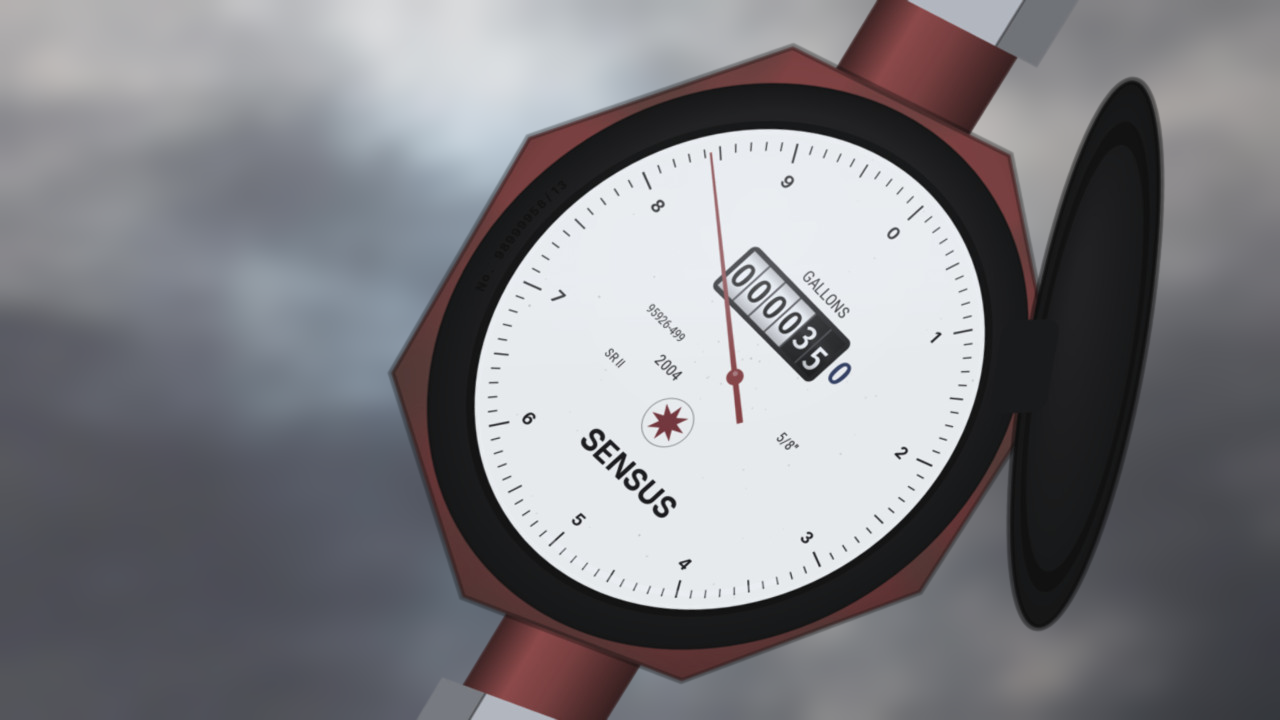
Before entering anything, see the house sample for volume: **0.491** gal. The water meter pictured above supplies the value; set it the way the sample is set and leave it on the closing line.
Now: **348.4** gal
